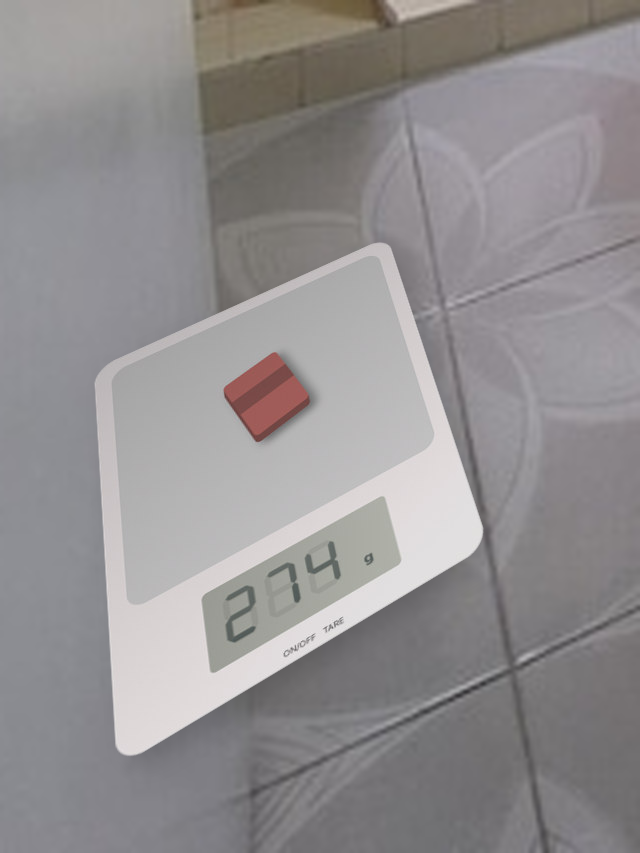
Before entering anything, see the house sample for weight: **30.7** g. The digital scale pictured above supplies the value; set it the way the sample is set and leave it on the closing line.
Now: **274** g
